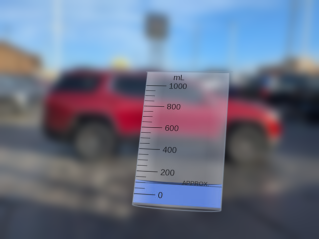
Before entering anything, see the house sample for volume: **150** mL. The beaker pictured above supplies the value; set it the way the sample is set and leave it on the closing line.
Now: **100** mL
